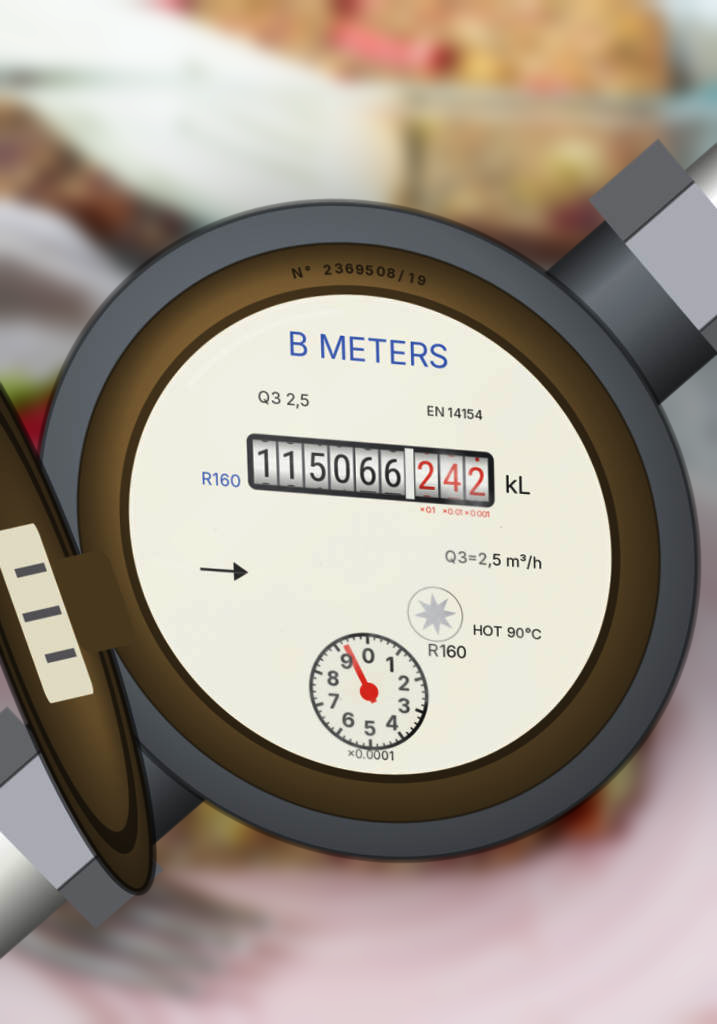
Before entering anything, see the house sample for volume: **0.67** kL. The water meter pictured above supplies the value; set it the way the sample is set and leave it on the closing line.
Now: **115066.2419** kL
